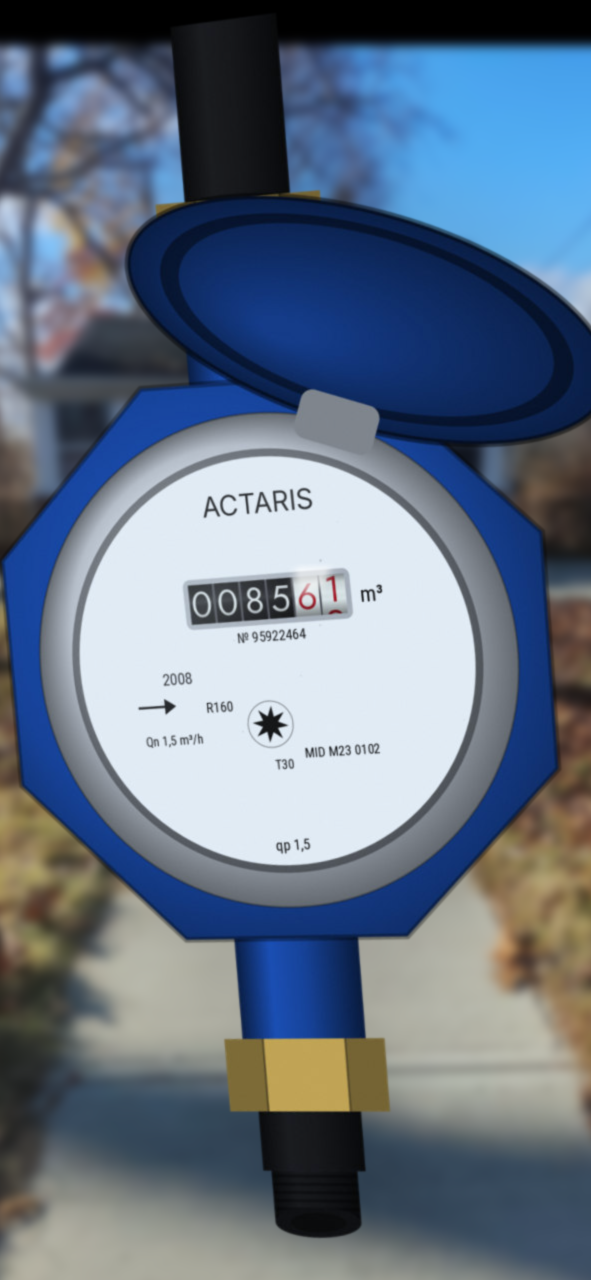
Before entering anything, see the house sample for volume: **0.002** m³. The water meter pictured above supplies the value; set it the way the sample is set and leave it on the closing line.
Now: **85.61** m³
